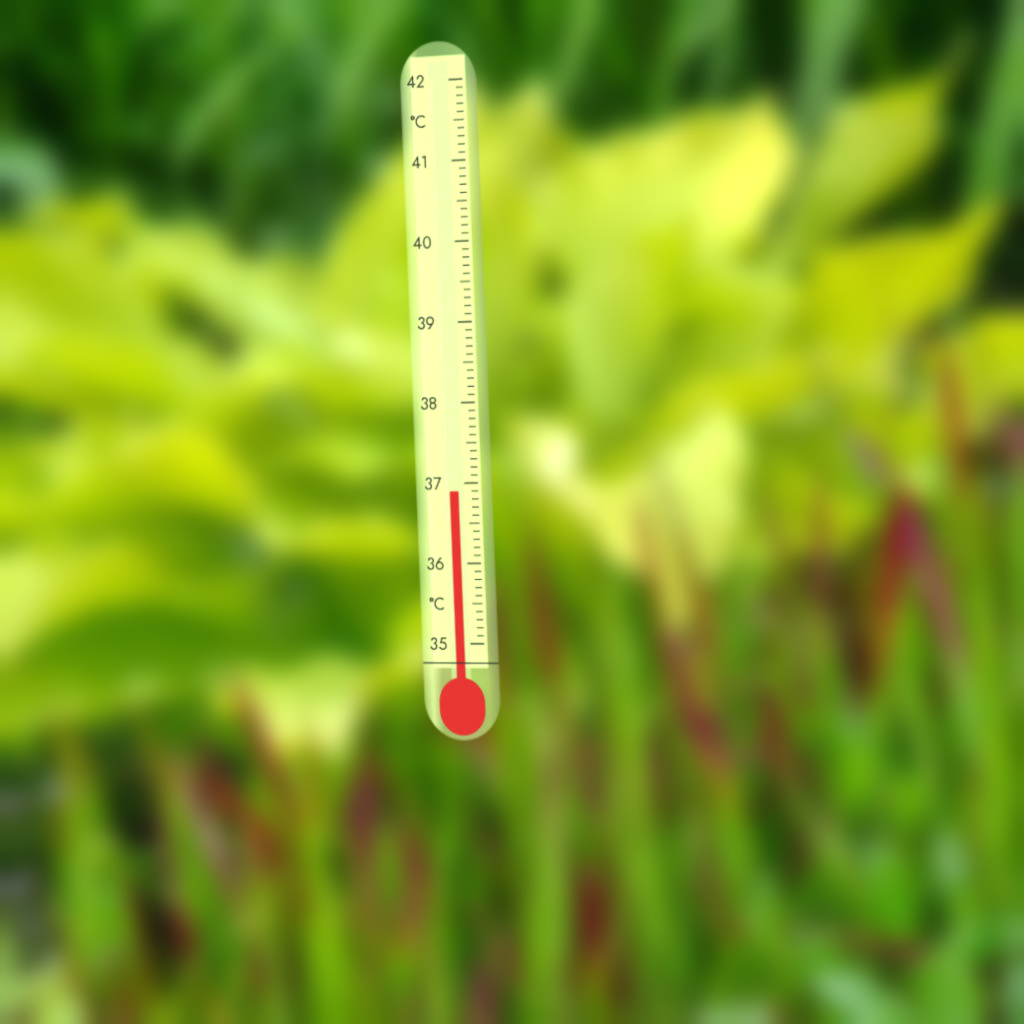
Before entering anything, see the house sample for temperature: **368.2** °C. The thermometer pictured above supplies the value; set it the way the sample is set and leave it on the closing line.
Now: **36.9** °C
